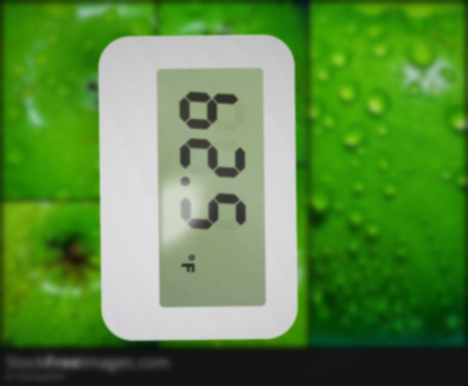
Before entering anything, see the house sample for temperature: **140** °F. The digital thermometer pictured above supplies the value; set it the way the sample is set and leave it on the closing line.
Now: **62.5** °F
